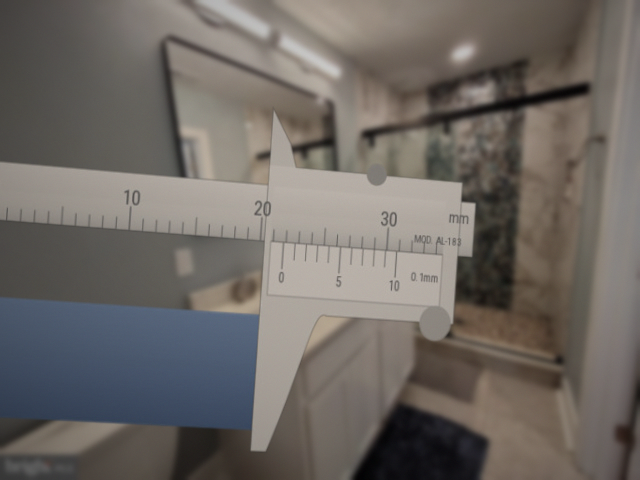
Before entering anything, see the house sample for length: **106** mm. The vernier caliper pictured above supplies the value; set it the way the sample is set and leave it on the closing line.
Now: **21.8** mm
